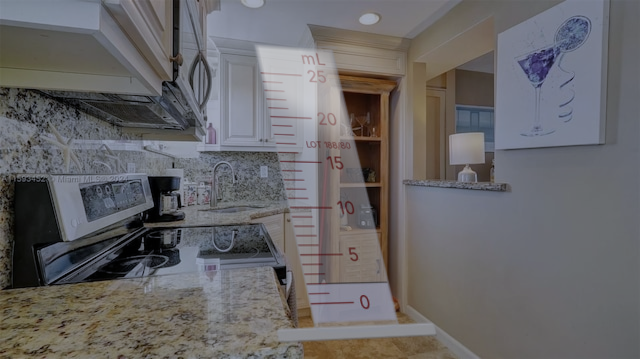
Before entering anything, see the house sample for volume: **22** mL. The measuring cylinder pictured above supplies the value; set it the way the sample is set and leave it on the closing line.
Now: **2** mL
